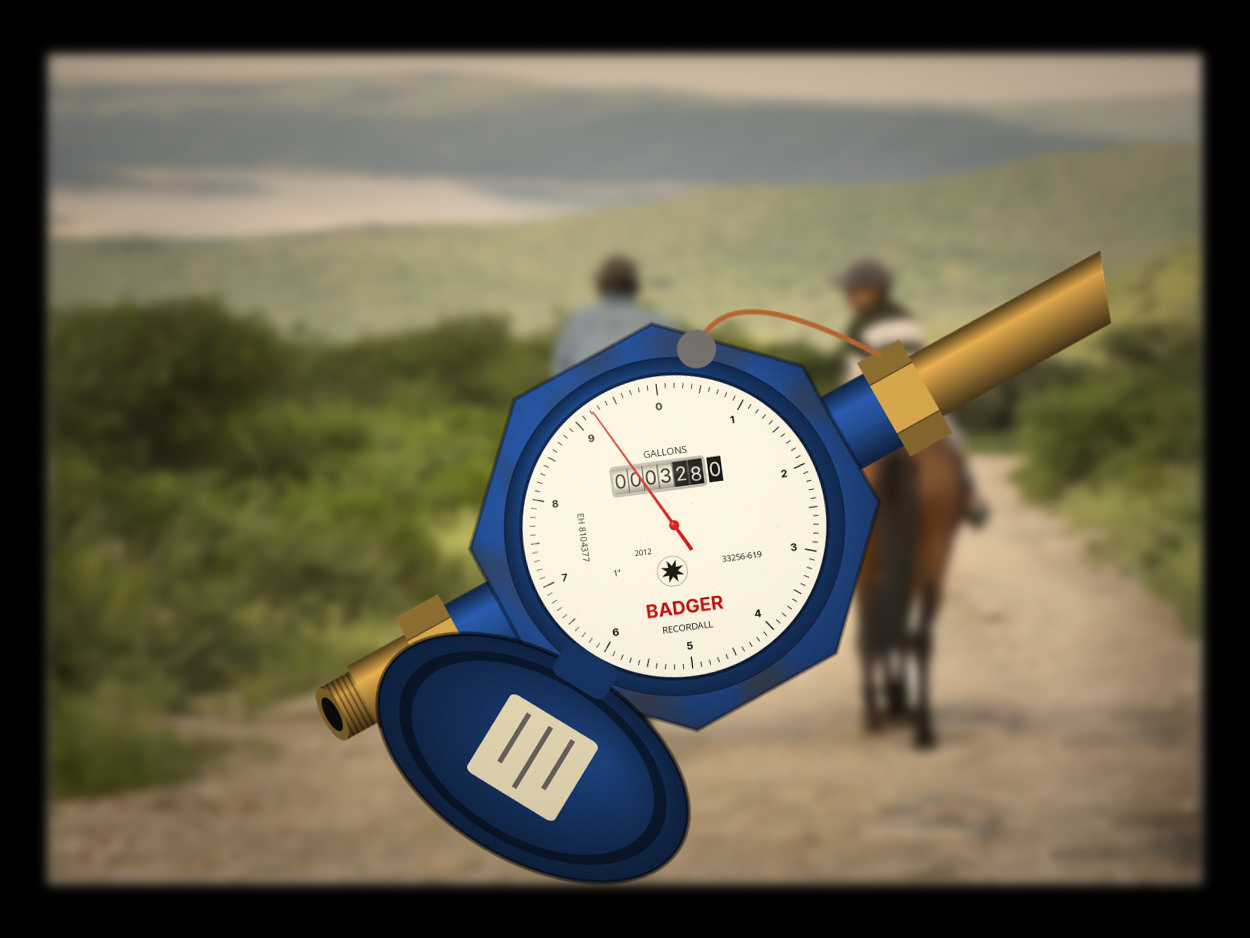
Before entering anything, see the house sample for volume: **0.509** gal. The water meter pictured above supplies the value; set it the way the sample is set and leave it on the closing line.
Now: **3279.2** gal
